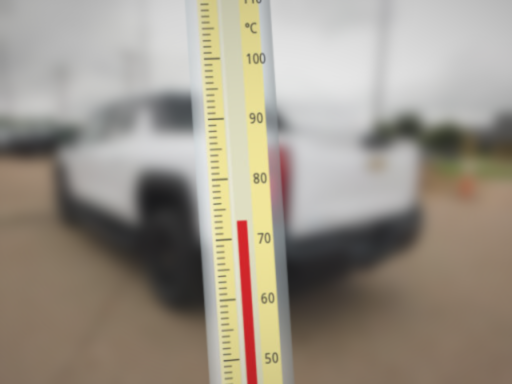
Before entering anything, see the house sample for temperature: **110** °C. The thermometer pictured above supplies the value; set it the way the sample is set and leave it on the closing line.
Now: **73** °C
